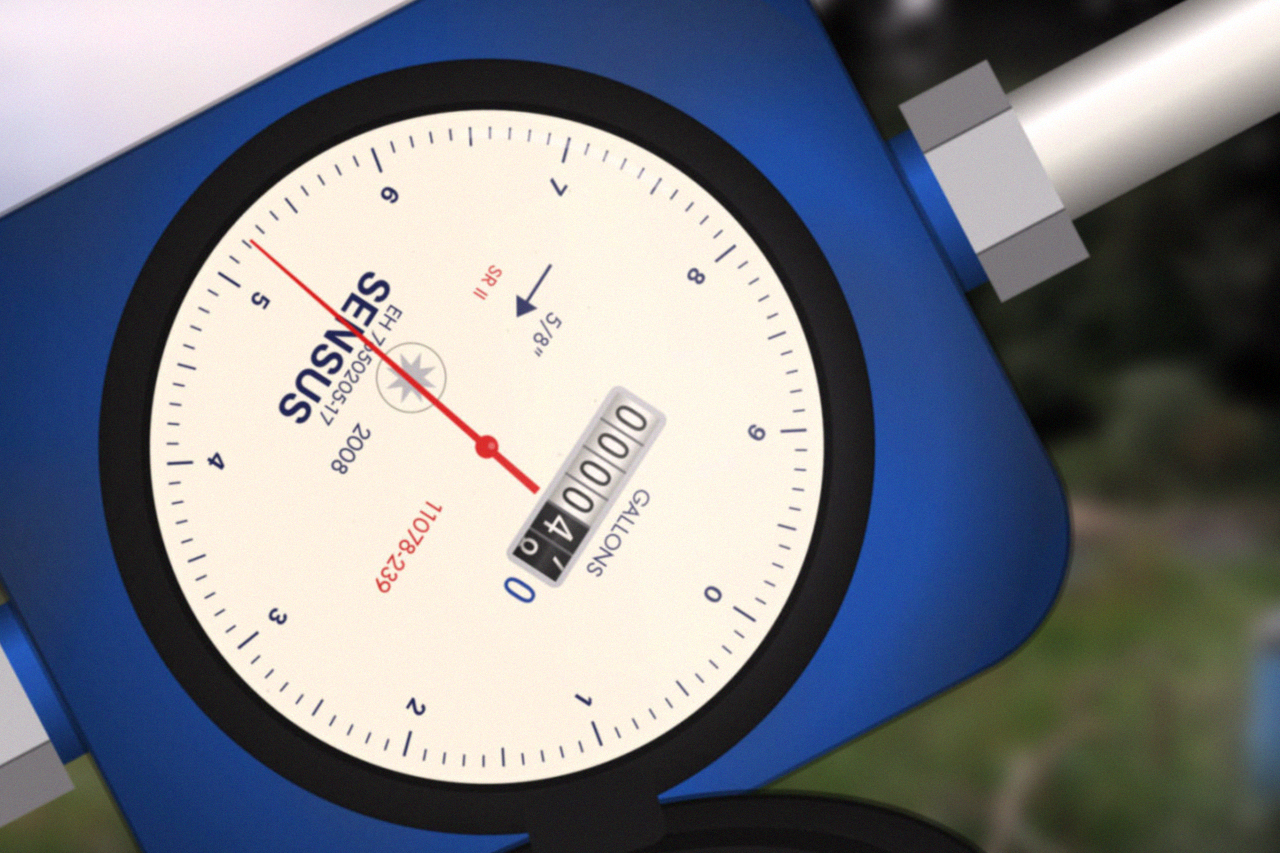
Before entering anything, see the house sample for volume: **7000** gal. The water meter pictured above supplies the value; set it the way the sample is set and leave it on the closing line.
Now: **475.2** gal
